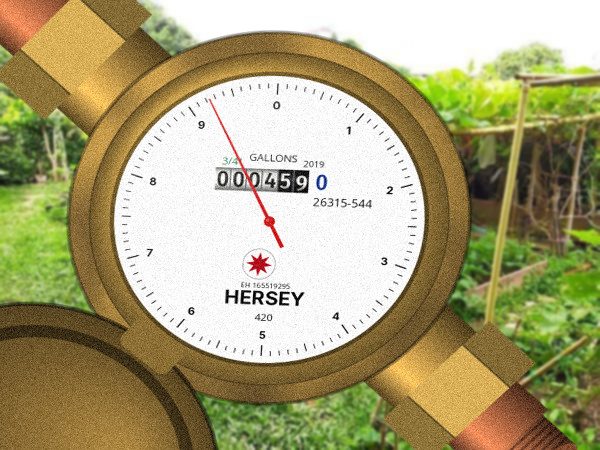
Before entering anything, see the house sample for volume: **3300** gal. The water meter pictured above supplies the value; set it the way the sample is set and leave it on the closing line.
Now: **4589.2** gal
